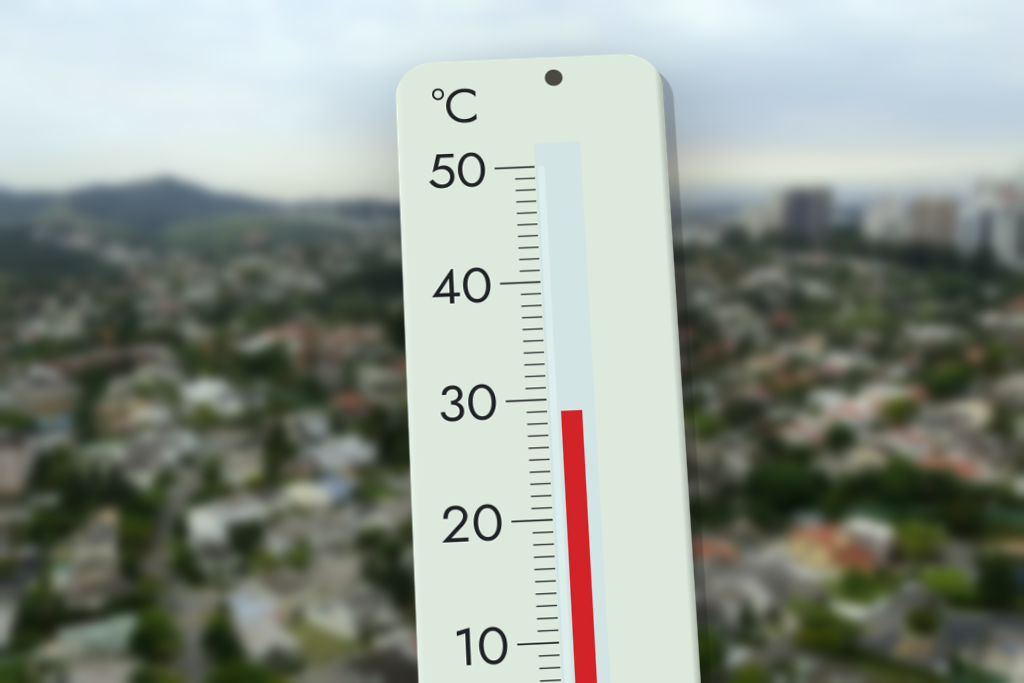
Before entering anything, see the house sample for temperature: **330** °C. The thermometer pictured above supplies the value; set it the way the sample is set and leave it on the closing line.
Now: **29** °C
